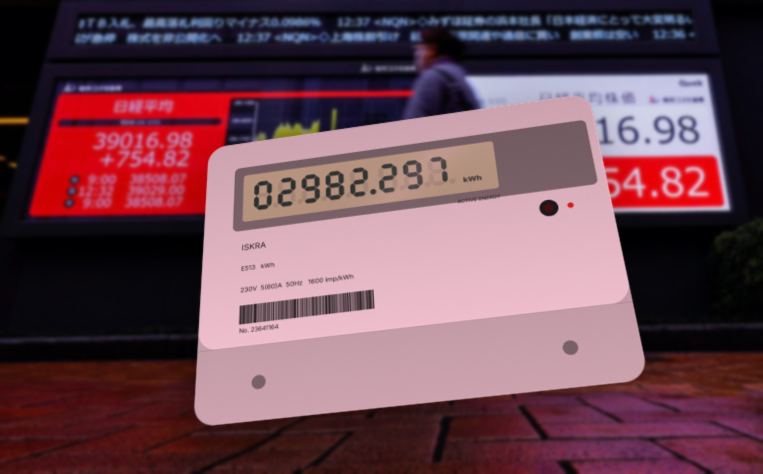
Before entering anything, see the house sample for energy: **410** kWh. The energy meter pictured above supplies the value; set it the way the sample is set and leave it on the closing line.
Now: **2982.297** kWh
